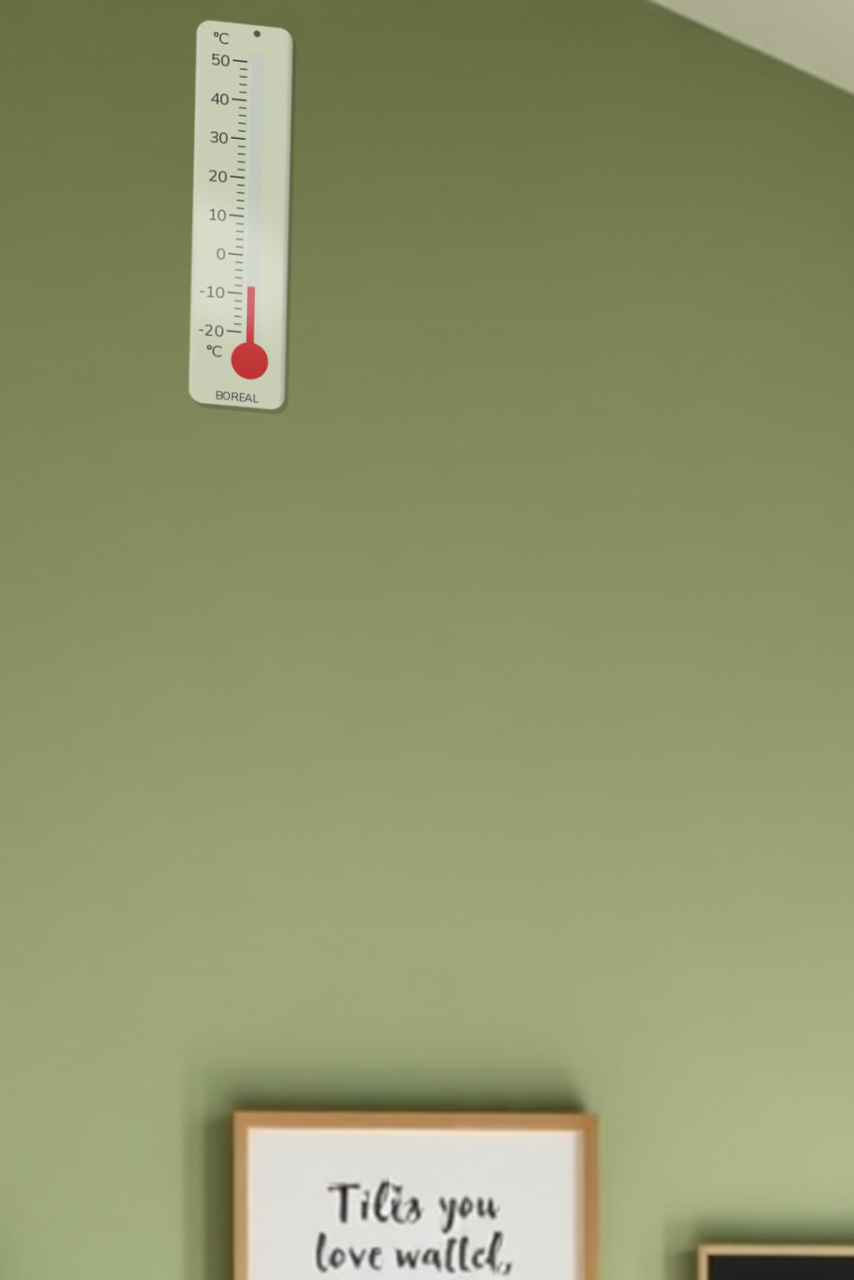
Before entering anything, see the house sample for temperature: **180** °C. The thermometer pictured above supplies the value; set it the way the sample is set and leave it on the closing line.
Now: **-8** °C
